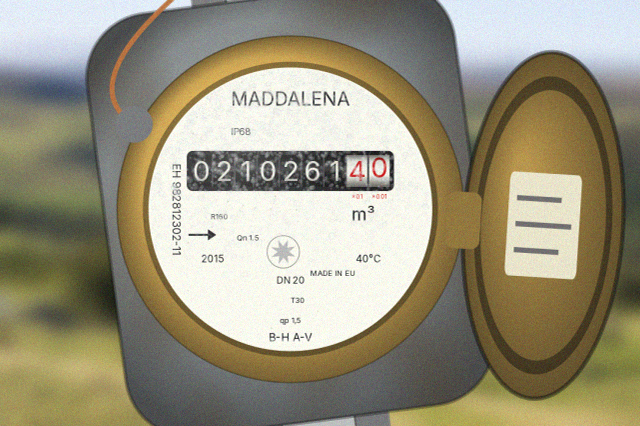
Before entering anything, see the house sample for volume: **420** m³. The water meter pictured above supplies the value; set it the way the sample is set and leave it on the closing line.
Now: **210261.40** m³
